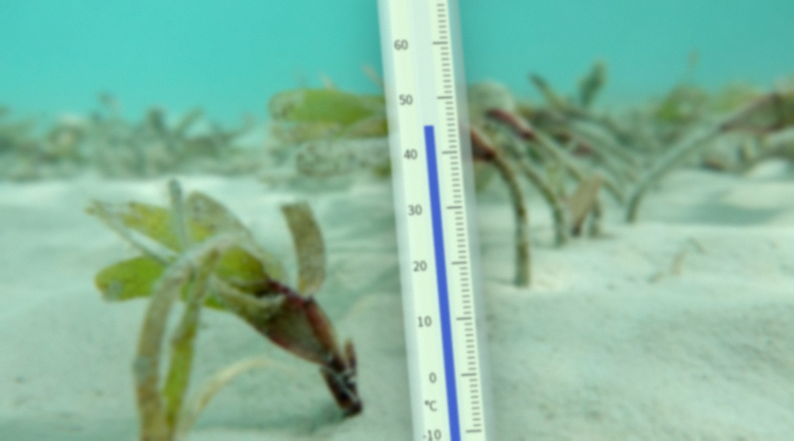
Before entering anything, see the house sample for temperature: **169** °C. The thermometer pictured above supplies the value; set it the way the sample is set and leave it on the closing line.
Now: **45** °C
